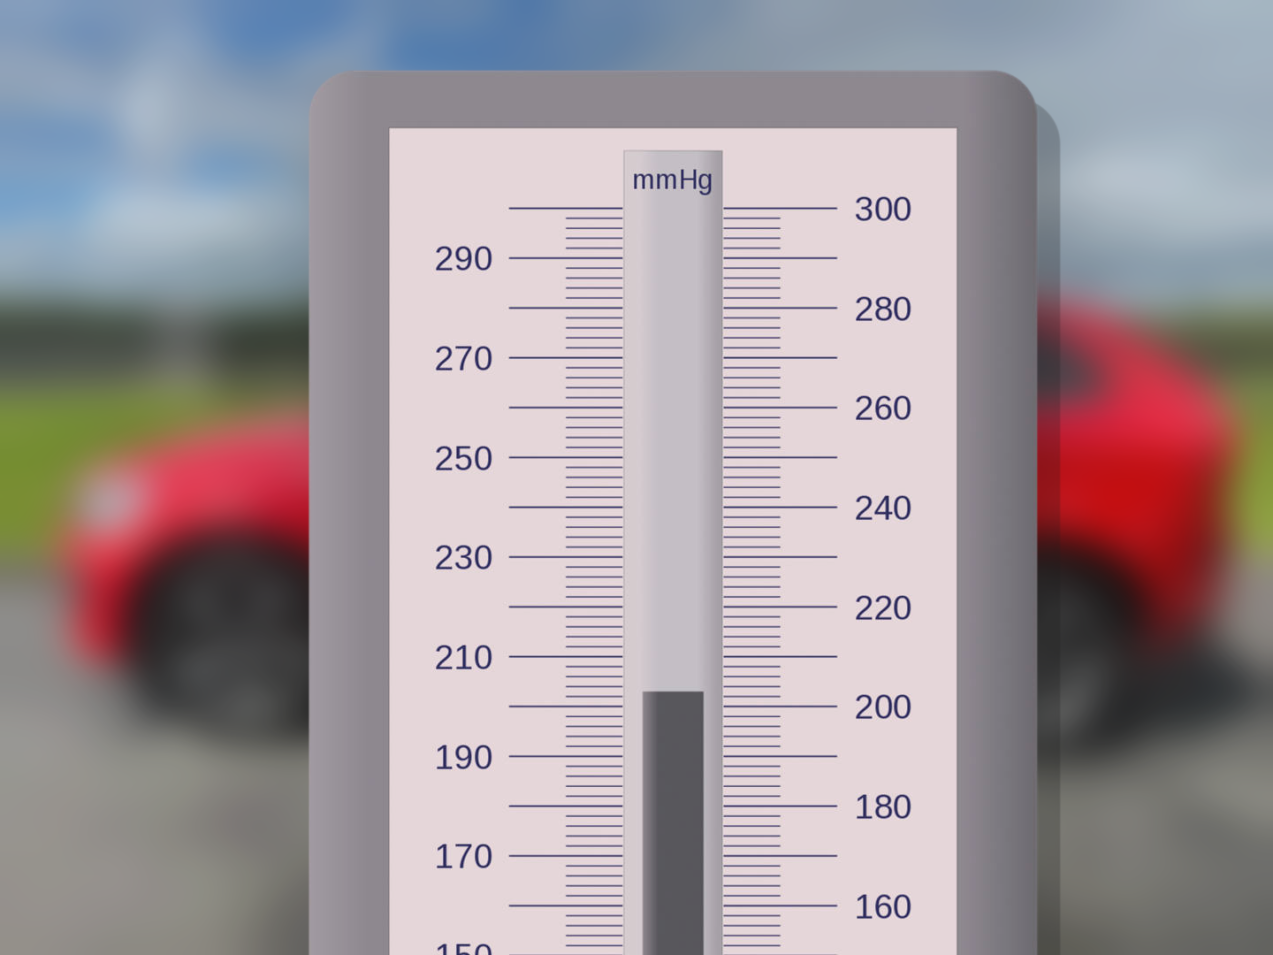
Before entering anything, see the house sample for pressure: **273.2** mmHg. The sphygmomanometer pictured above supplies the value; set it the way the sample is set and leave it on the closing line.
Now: **203** mmHg
